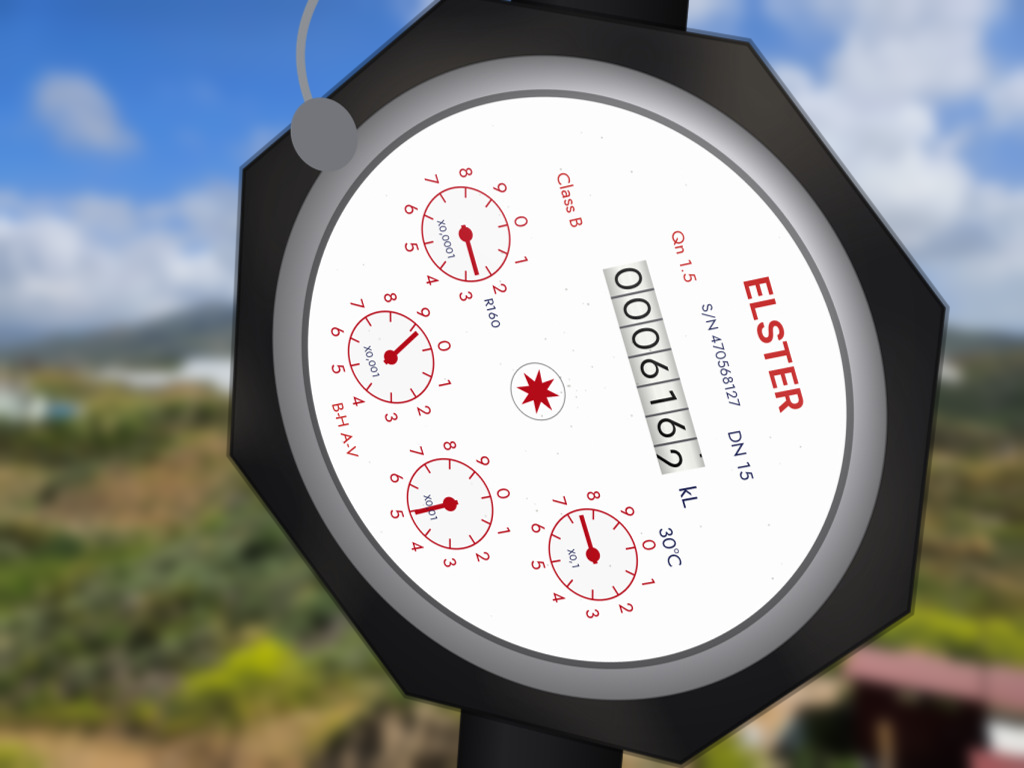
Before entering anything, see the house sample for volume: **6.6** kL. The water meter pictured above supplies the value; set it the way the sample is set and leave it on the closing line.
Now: **6161.7492** kL
